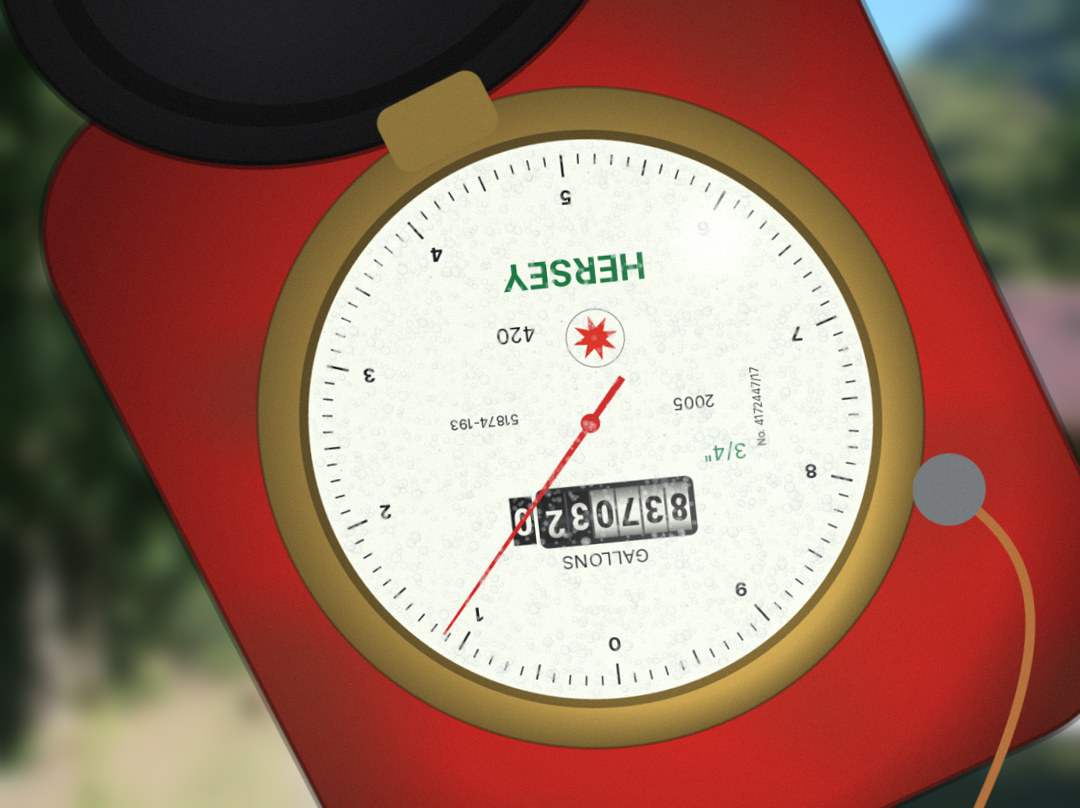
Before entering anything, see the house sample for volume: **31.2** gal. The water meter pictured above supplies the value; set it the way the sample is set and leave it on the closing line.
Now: **8370321.1** gal
